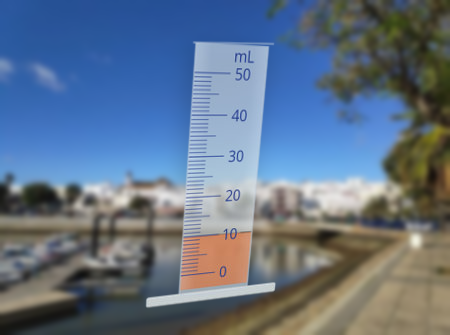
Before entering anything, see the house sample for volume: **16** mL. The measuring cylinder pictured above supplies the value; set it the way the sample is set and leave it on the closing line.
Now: **10** mL
